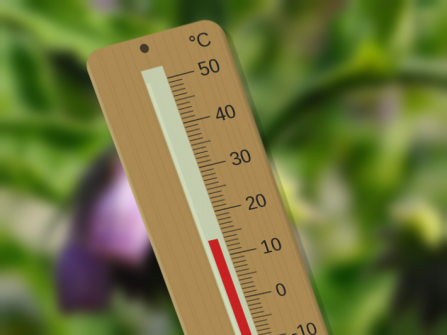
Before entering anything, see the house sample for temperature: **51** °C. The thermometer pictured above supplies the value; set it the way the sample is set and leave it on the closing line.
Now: **14** °C
